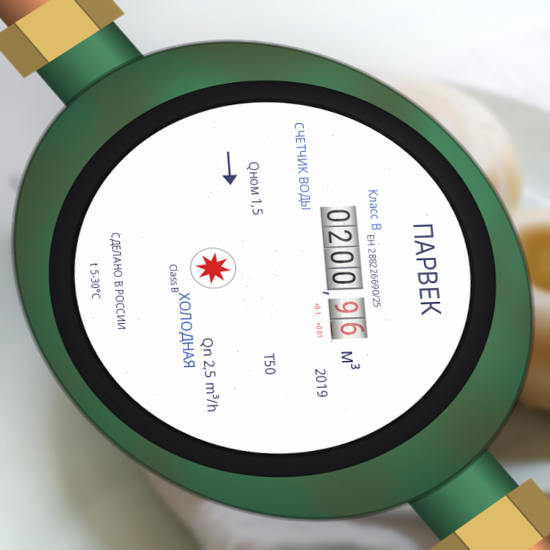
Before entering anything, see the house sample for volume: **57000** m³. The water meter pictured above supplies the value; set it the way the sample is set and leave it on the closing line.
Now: **200.96** m³
